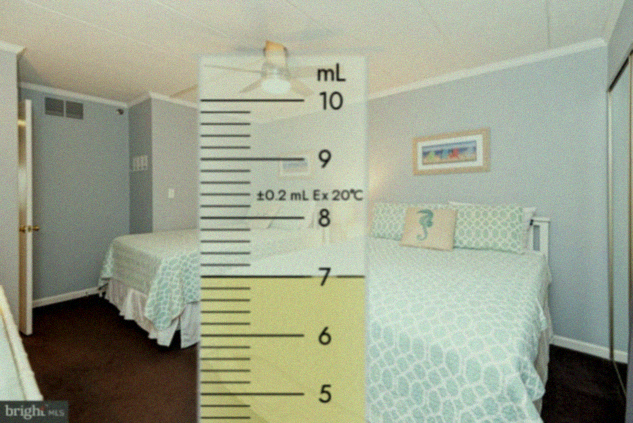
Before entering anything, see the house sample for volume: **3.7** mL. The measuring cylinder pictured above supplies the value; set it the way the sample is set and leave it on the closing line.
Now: **7** mL
